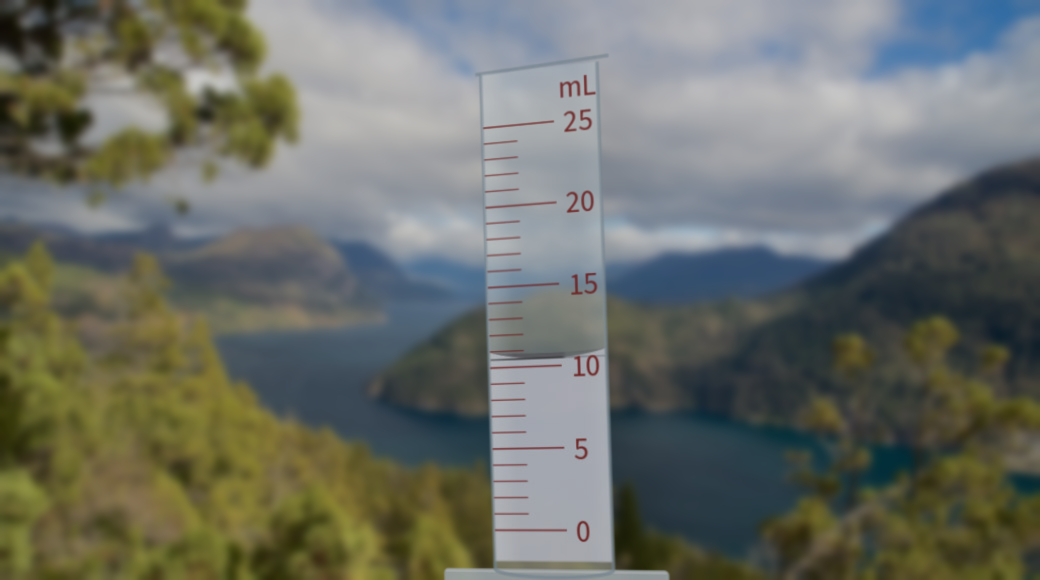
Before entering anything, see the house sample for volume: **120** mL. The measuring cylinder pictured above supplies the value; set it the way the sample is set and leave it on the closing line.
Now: **10.5** mL
